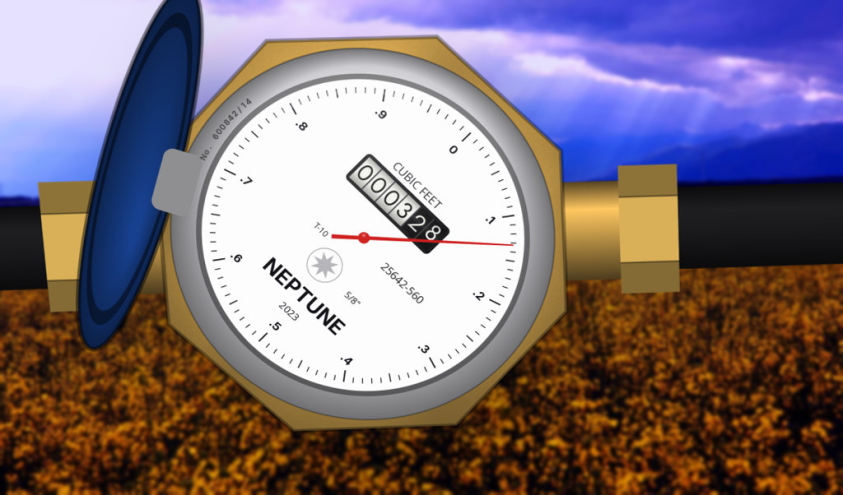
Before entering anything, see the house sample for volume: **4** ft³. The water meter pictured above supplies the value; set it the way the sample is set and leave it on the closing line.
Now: **328.13** ft³
